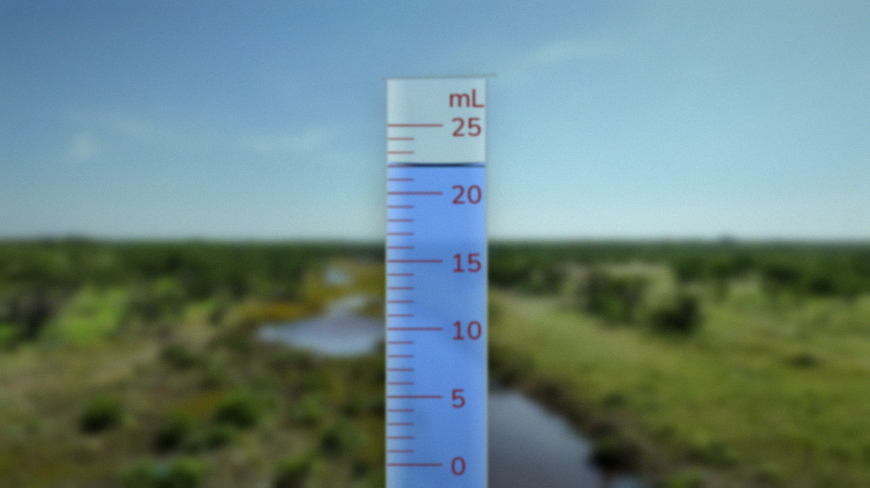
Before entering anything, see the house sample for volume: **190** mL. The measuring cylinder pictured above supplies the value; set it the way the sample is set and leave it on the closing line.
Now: **22** mL
